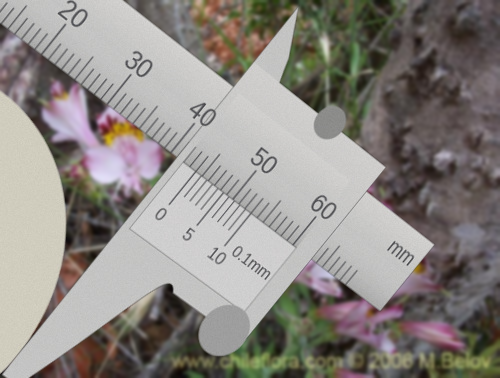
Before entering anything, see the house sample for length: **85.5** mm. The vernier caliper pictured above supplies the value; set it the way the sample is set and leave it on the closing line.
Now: **44.0** mm
